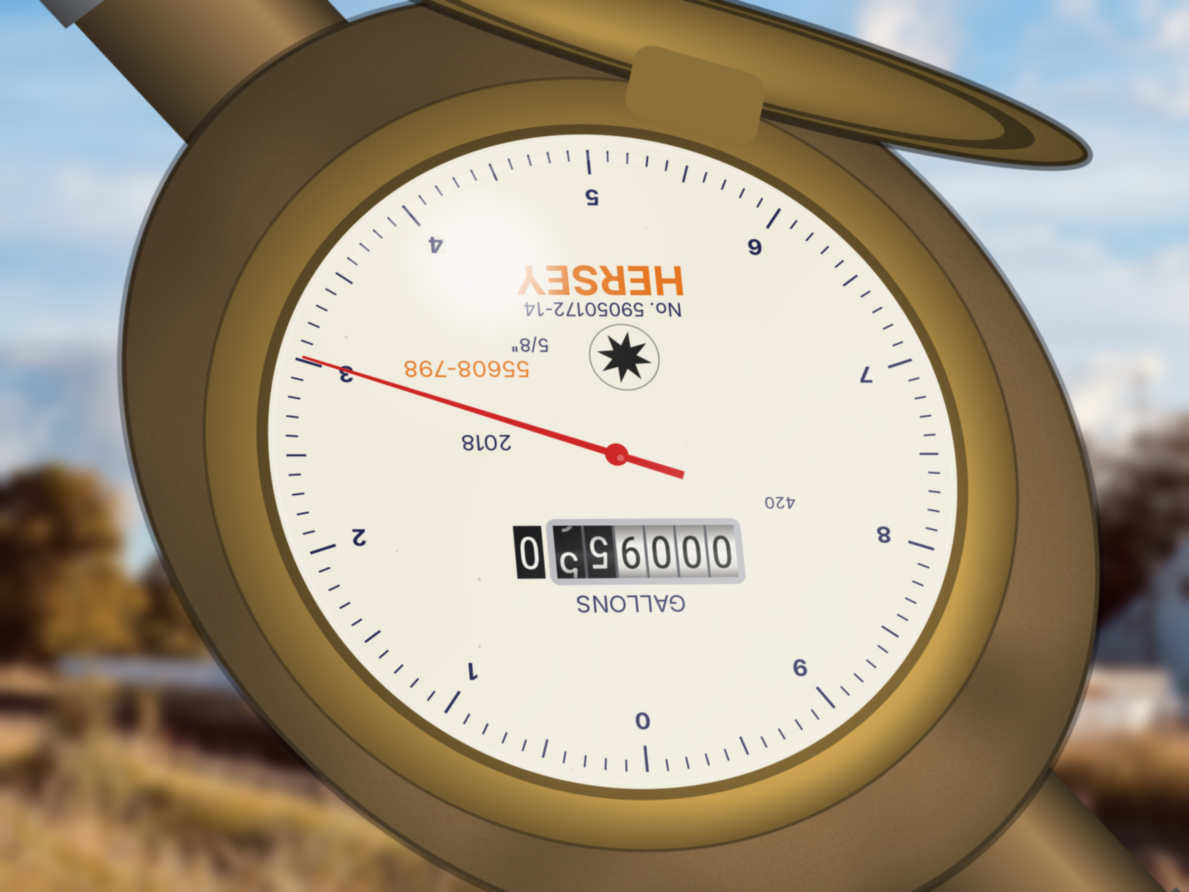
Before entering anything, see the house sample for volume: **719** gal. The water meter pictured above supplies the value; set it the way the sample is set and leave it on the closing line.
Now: **9553.0** gal
